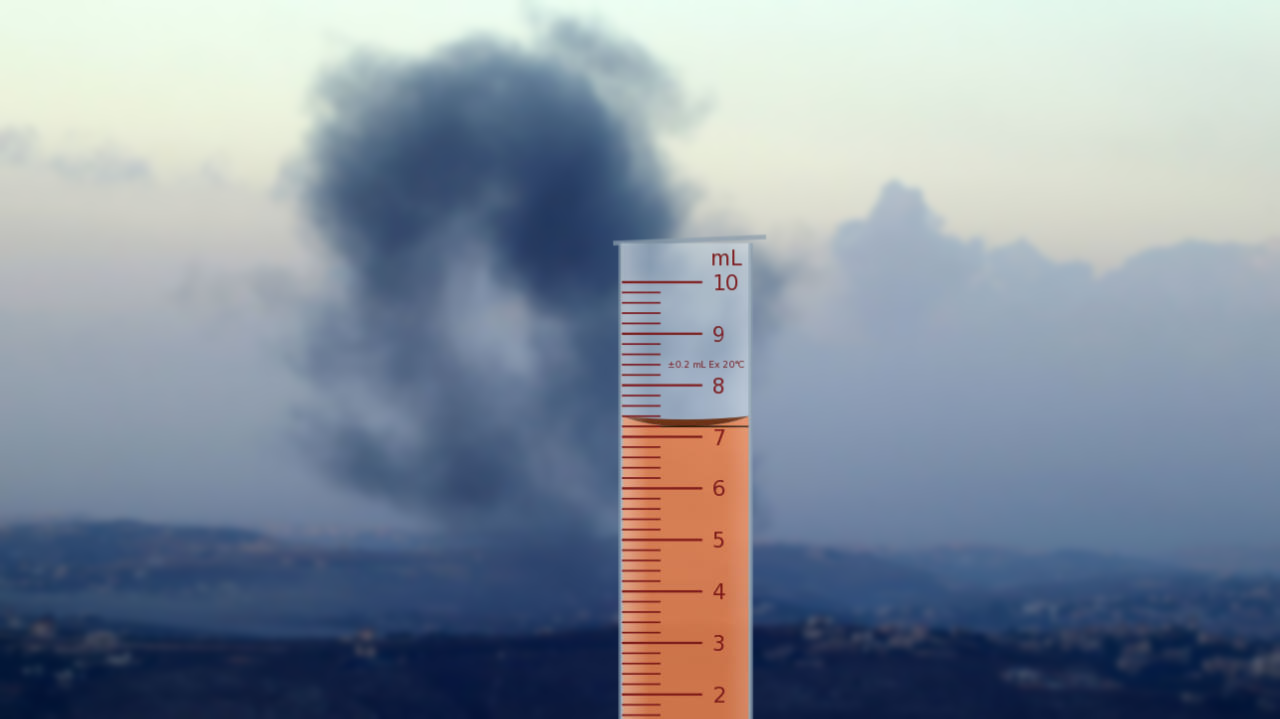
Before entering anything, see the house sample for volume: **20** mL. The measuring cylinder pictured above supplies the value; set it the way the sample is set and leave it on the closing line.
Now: **7.2** mL
